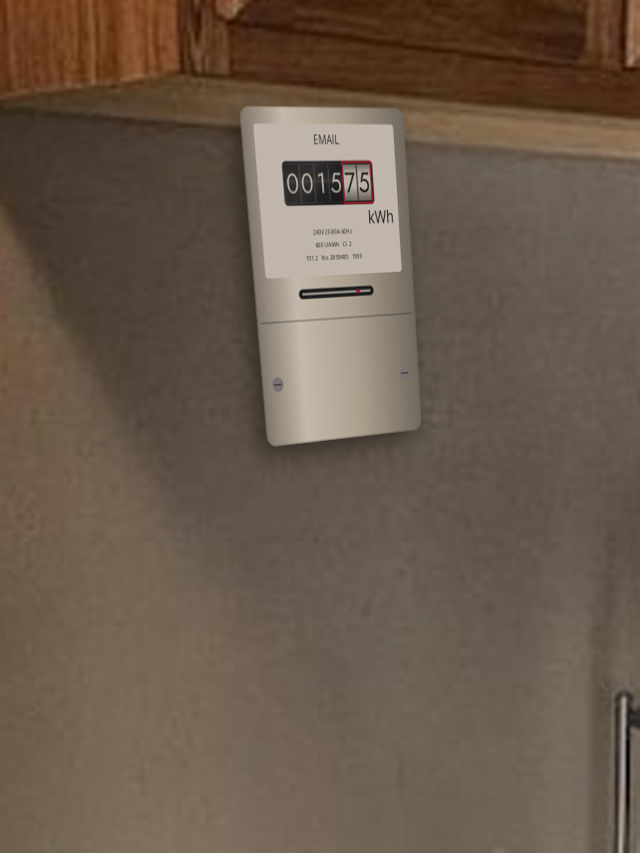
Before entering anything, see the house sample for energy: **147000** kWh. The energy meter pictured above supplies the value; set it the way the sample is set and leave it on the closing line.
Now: **15.75** kWh
